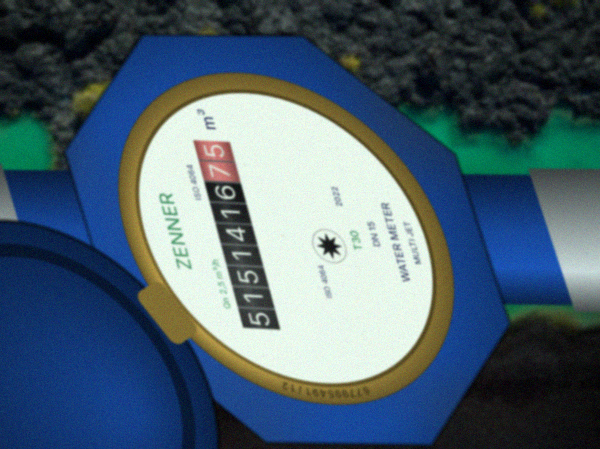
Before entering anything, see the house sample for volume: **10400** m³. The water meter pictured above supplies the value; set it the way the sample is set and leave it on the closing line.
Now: **5151416.75** m³
